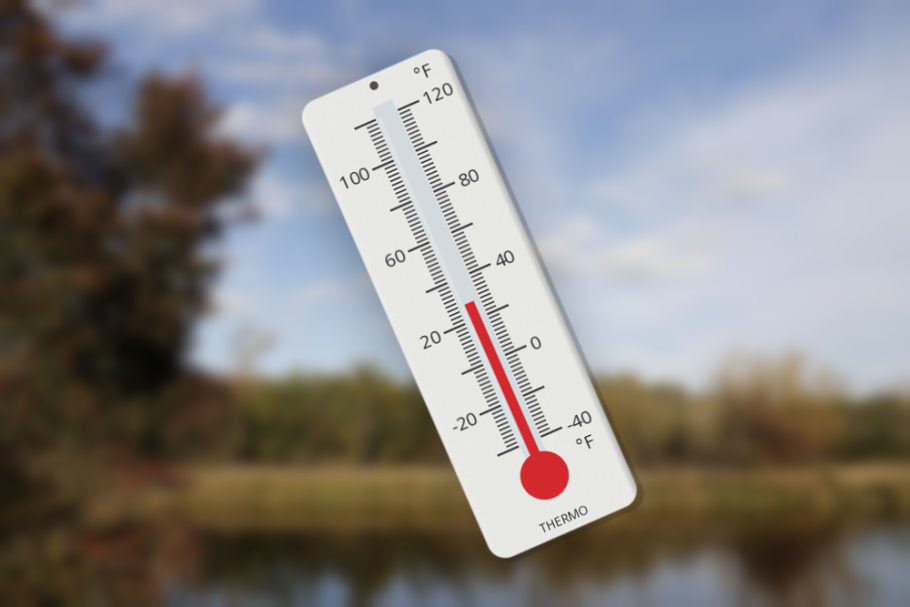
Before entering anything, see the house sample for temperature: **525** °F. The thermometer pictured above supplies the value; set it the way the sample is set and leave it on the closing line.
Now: **28** °F
